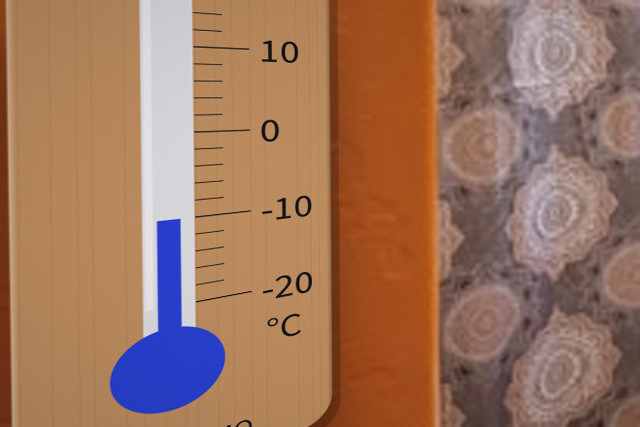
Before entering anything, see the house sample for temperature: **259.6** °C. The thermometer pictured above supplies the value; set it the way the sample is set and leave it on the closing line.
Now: **-10** °C
